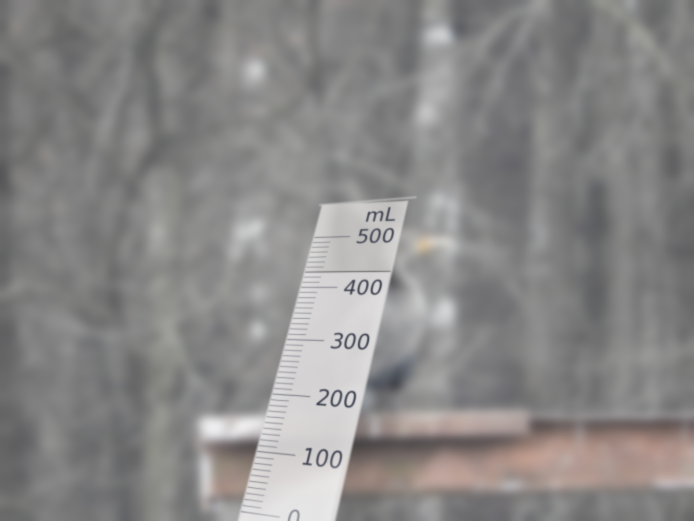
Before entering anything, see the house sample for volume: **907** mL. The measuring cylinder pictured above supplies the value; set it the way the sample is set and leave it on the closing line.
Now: **430** mL
